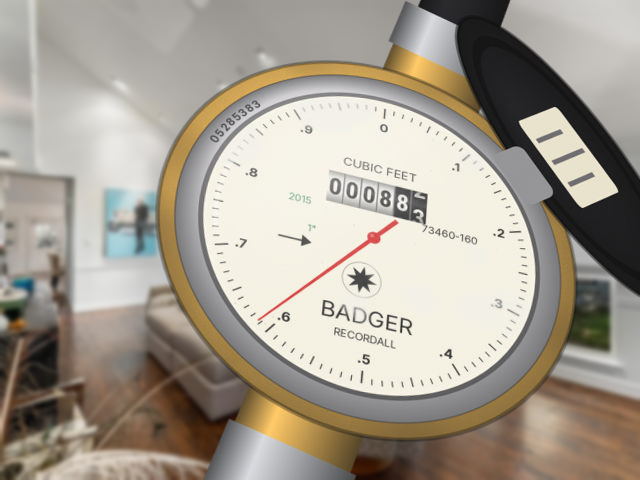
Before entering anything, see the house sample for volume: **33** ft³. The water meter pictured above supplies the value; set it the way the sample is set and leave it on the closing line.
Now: **882.61** ft³
